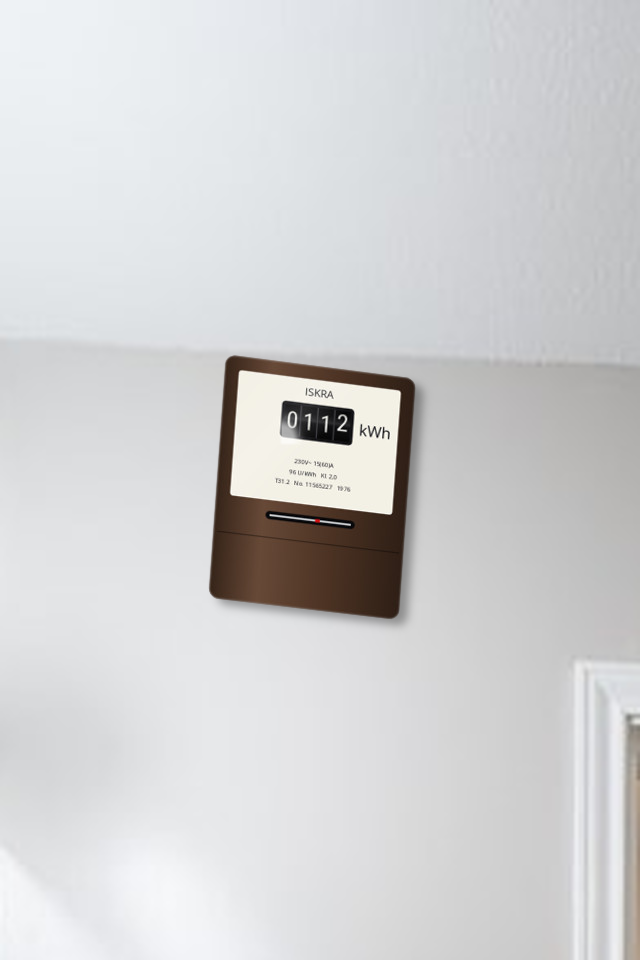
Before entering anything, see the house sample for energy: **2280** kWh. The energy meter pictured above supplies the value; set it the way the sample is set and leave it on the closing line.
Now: **112** kWh
